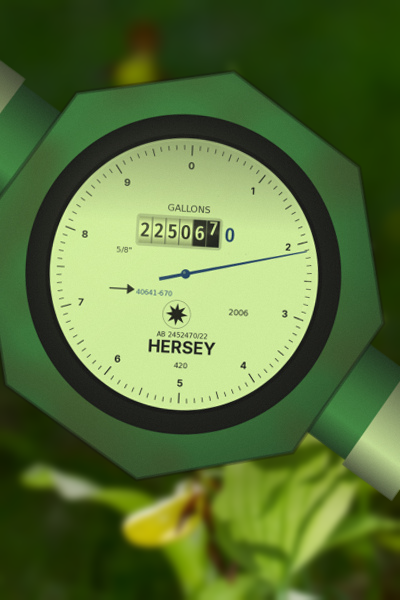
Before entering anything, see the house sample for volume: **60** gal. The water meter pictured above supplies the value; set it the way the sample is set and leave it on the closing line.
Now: **2250672.1** gal
